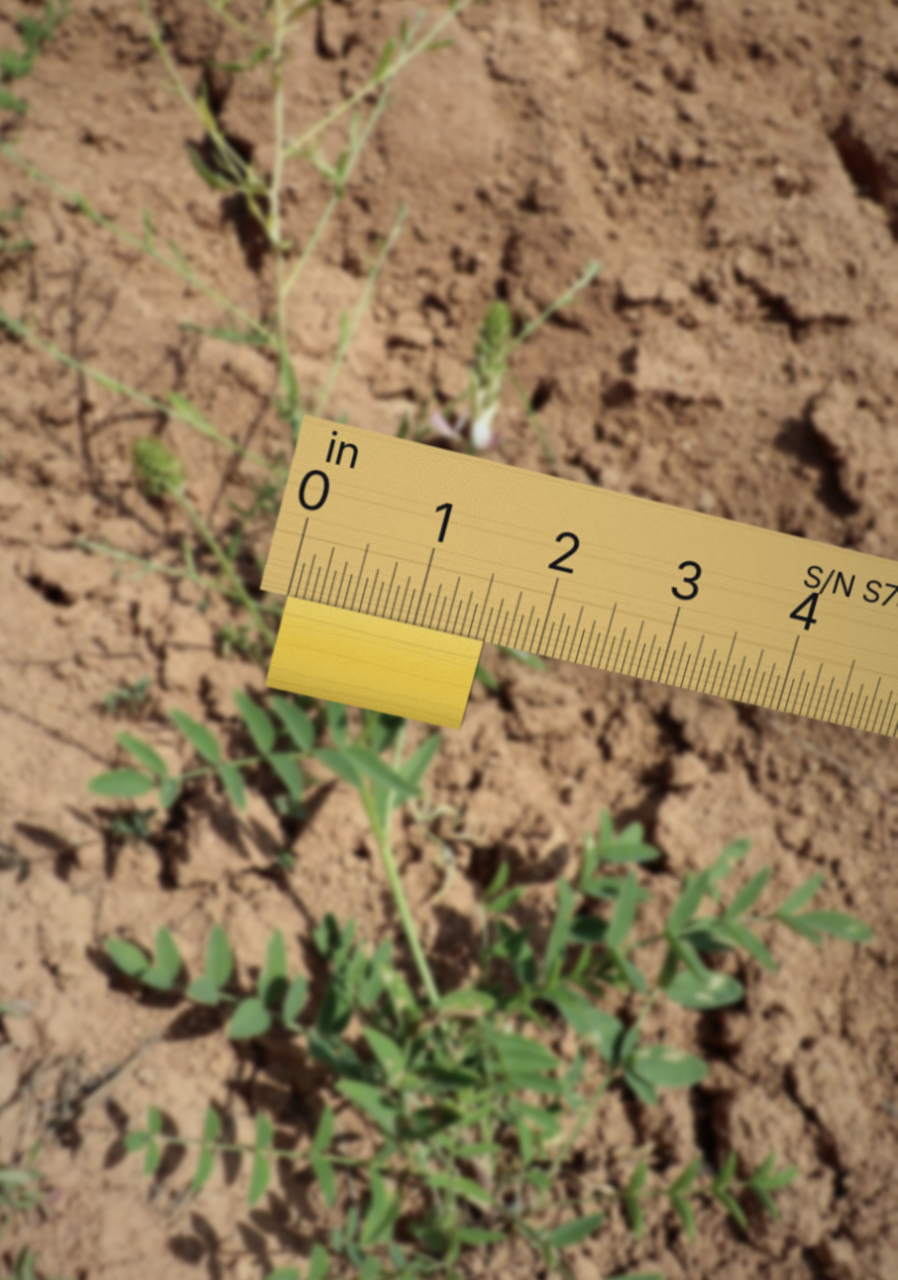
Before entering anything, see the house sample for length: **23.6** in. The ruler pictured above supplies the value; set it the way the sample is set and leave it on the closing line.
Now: **1.5625** in
